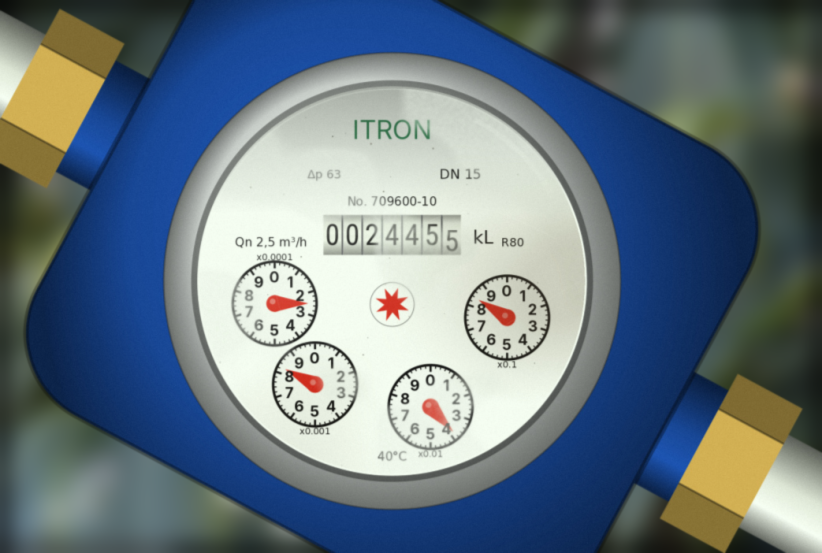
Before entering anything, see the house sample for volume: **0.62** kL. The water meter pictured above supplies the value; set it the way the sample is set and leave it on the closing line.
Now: **24454.8382** kL
